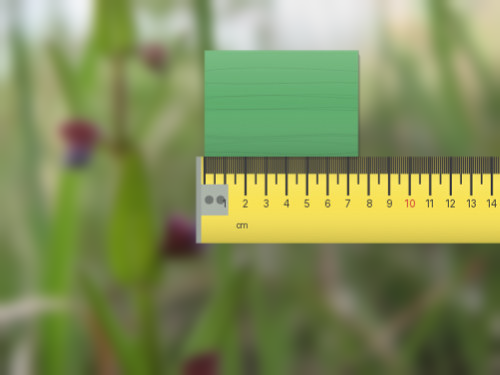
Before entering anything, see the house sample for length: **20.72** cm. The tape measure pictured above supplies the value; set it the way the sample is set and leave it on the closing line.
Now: **7.5** cm
